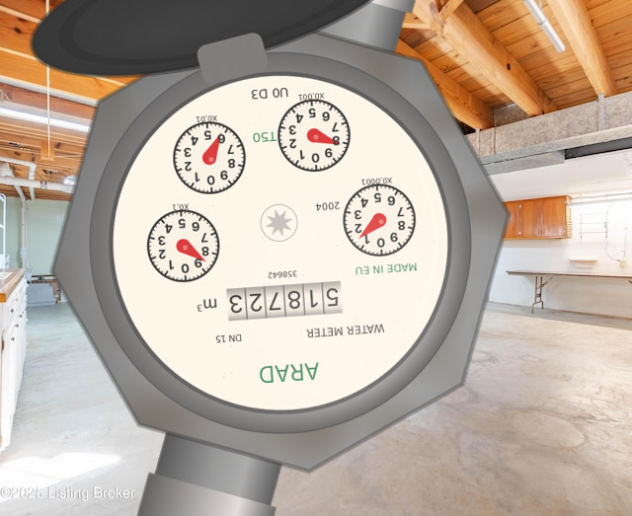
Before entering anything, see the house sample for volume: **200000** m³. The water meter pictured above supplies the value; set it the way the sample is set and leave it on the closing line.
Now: **518723.8581** m³
